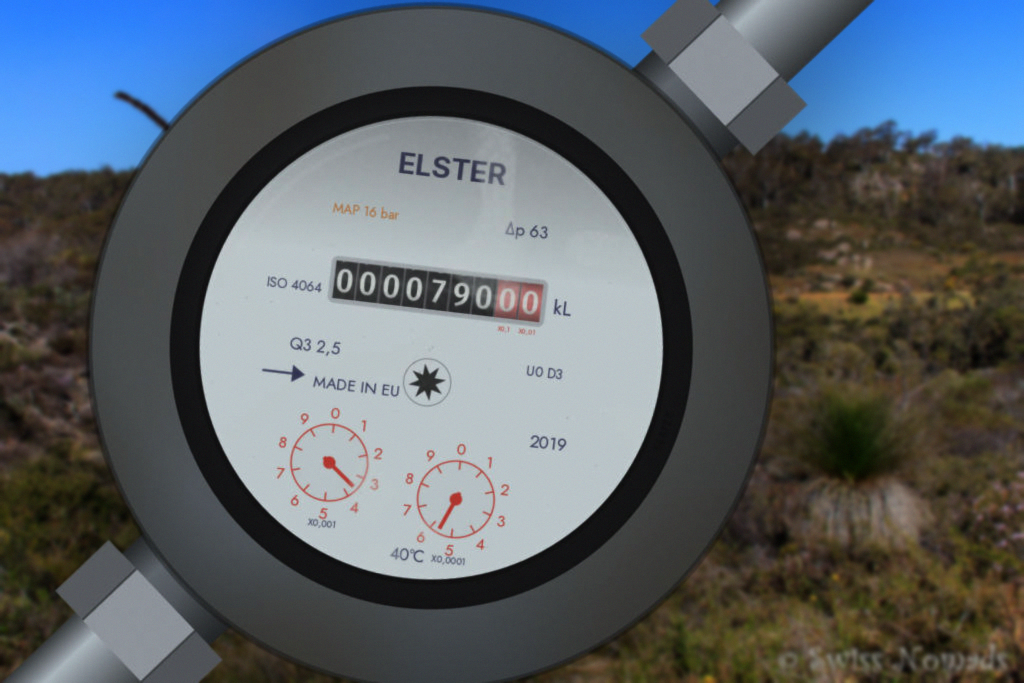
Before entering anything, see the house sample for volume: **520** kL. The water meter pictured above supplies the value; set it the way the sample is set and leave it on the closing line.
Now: **790.0035** kL
